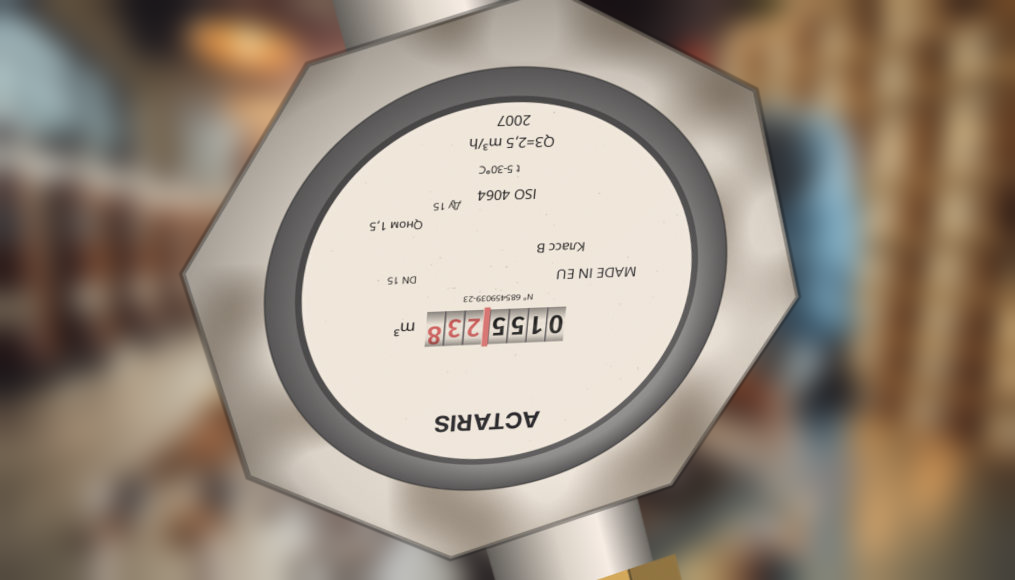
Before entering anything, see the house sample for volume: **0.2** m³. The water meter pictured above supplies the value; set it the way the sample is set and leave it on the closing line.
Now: **155.238** m³
